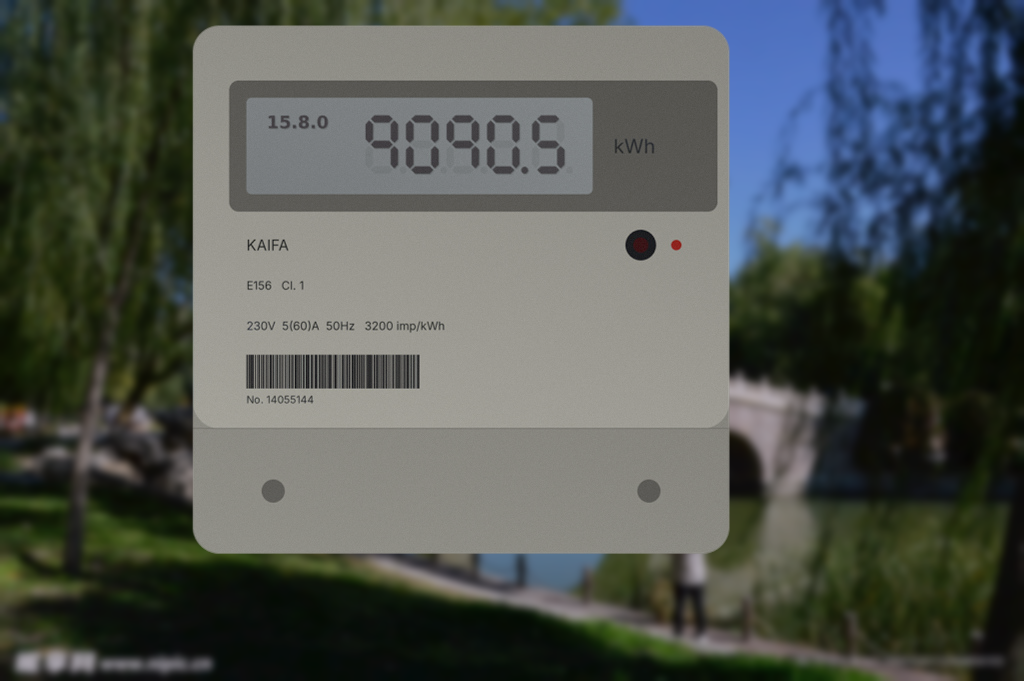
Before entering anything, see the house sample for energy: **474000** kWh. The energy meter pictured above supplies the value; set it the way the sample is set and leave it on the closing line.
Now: **9090.5** kWh
